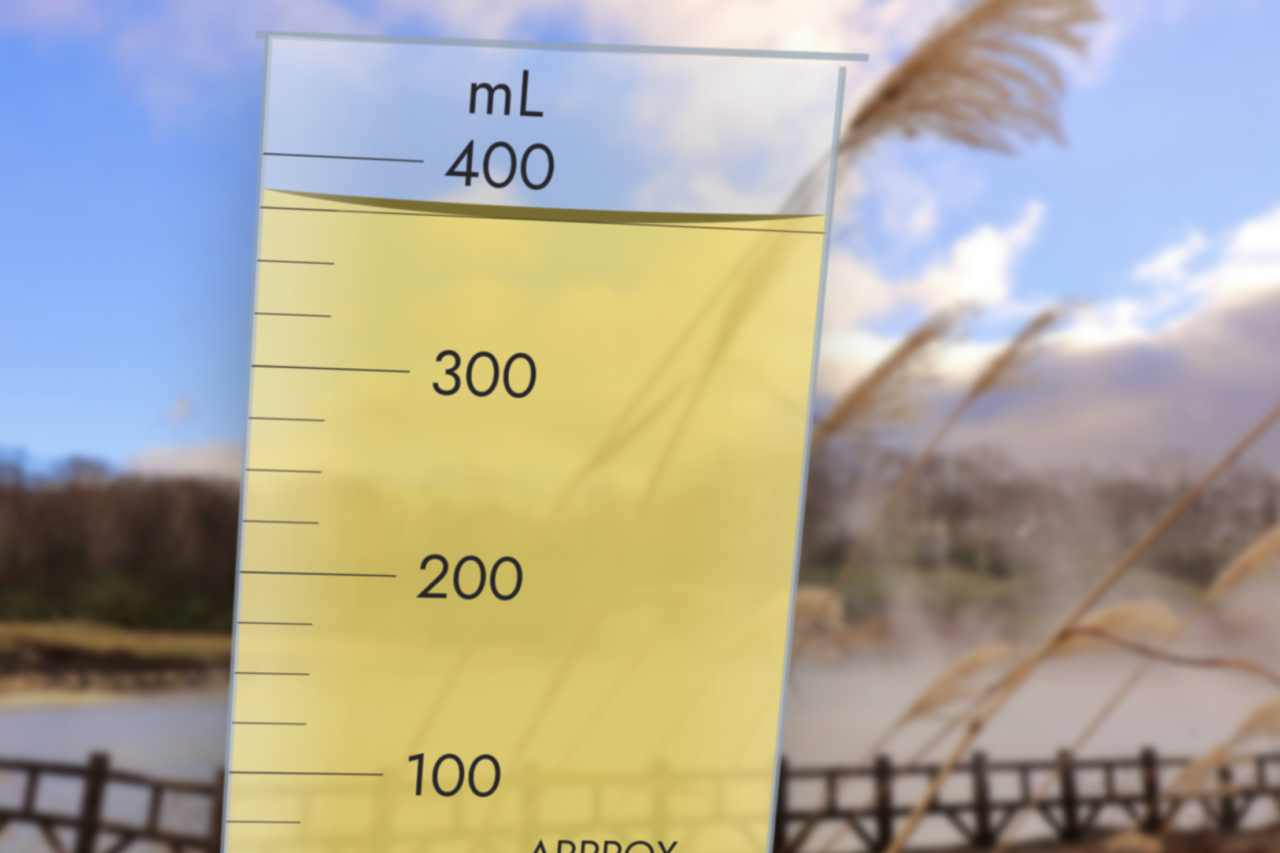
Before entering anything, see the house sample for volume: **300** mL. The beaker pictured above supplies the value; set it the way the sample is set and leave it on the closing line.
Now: **375** mL
